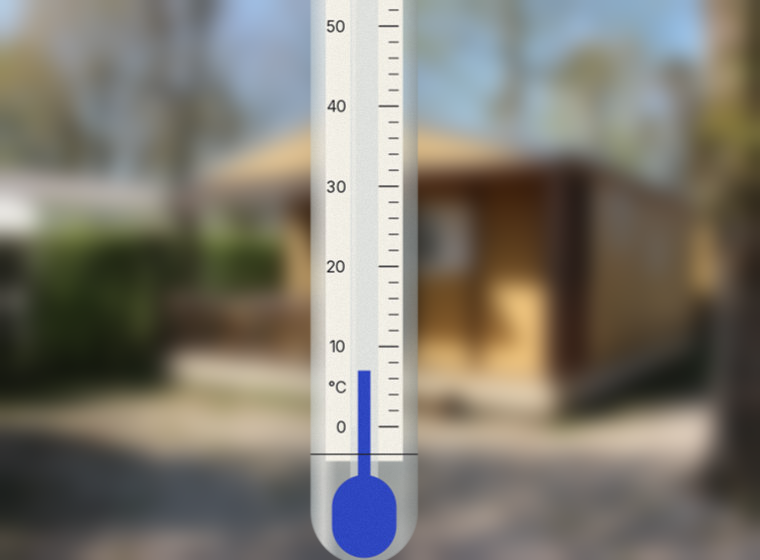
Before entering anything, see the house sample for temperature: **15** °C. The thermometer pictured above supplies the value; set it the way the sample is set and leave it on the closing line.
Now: **7** °C
